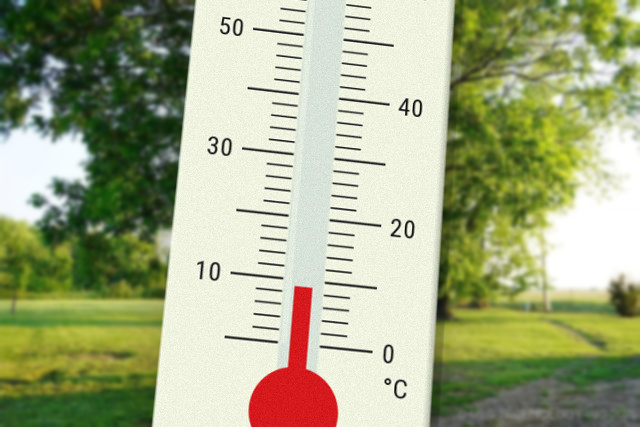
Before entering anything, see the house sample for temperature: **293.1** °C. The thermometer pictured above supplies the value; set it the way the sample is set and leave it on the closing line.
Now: **9** °C
